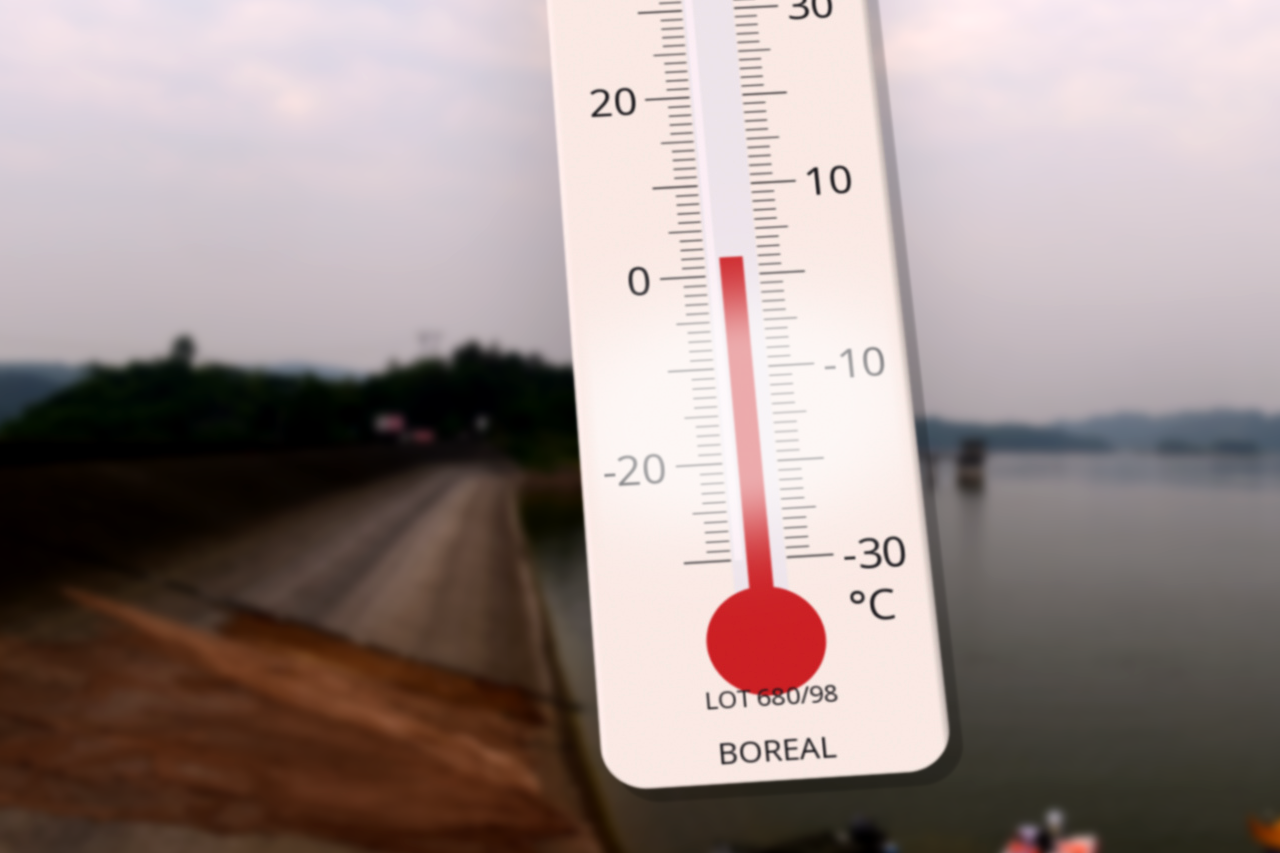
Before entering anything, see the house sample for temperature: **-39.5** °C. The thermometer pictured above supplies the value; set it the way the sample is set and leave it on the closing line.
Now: **2** °C
